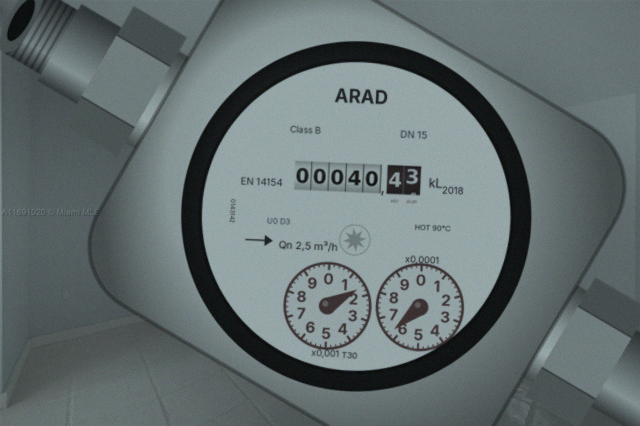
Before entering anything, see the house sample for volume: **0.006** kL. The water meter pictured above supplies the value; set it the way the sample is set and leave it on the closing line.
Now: **40.4316** kL
